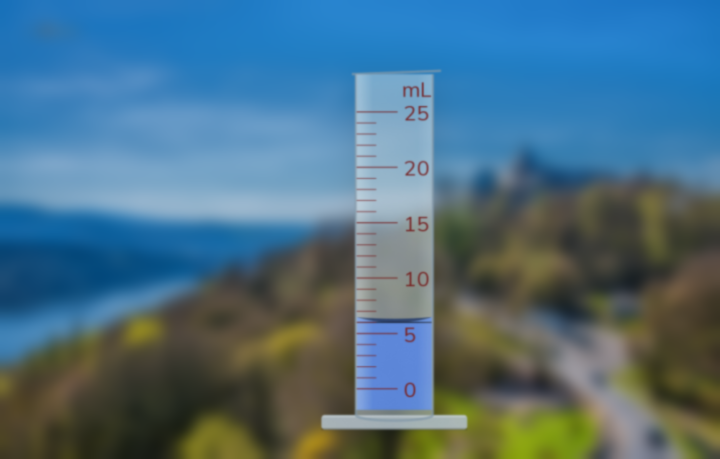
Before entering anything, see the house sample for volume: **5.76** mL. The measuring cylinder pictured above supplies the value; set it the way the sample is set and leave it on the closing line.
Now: **6** mL
